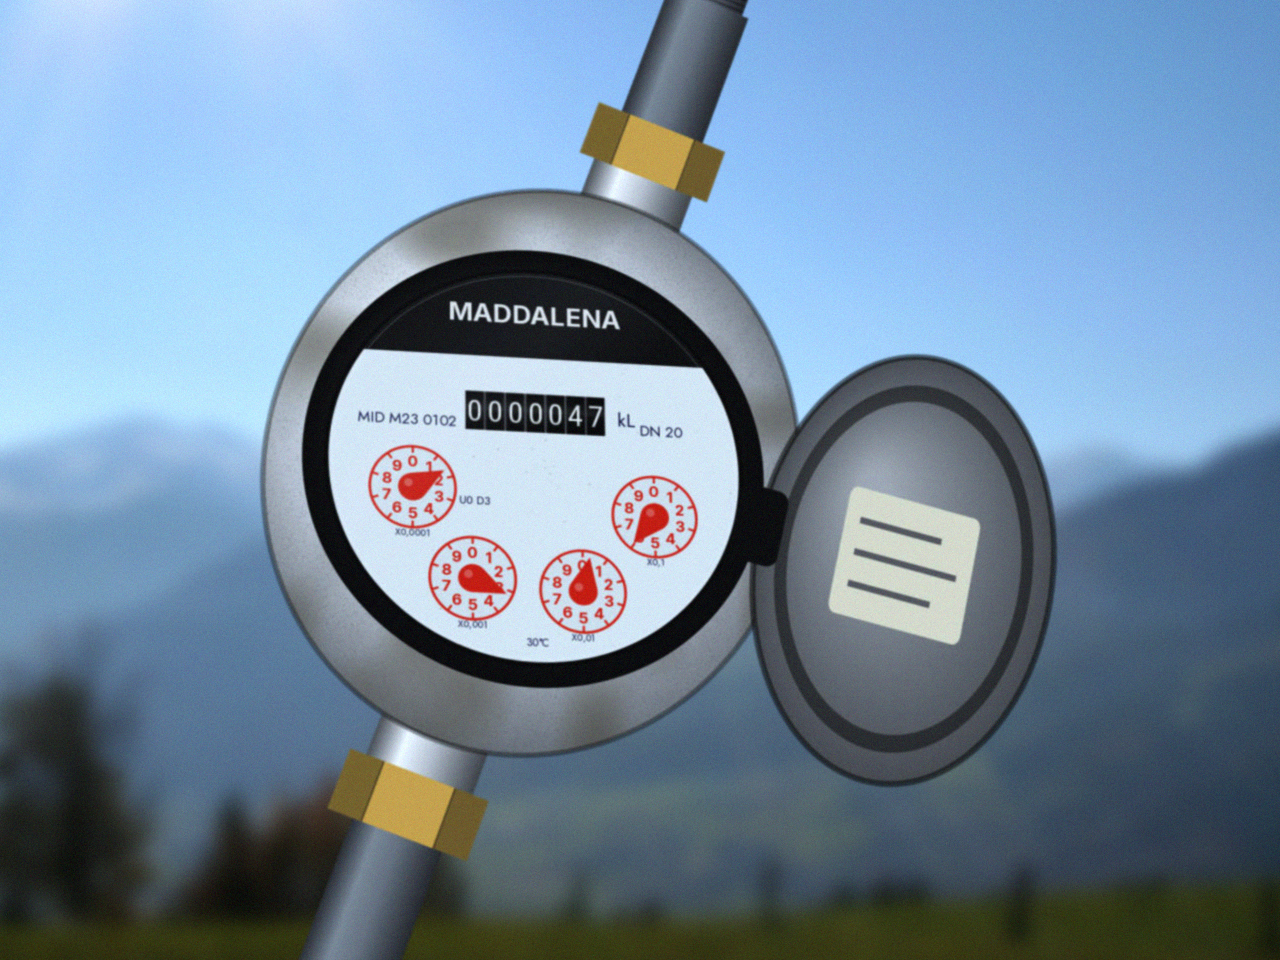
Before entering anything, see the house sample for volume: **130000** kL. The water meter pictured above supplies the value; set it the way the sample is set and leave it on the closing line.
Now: **47.6031** kL
